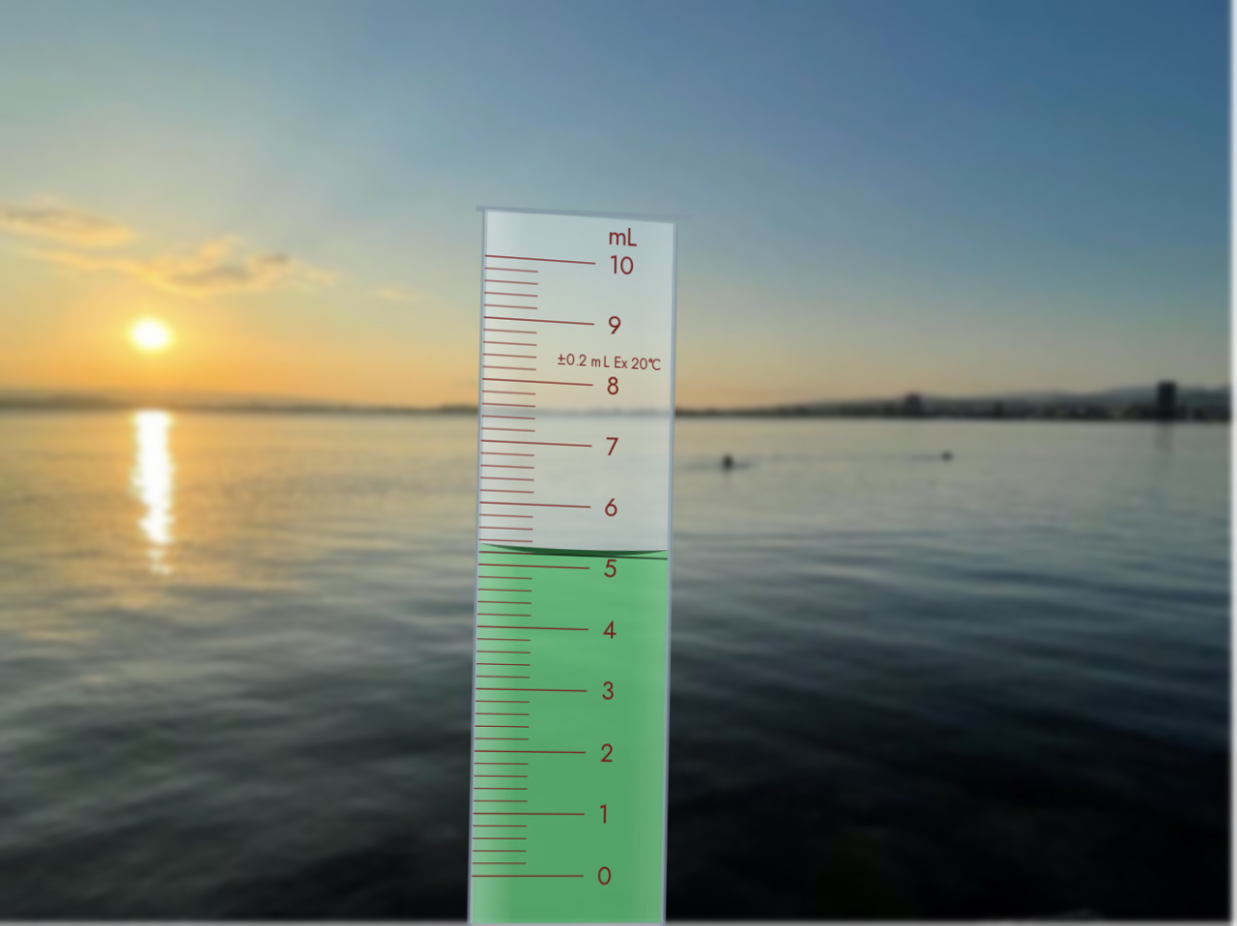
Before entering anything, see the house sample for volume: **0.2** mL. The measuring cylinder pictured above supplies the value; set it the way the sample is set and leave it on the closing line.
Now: **5.2** mL
